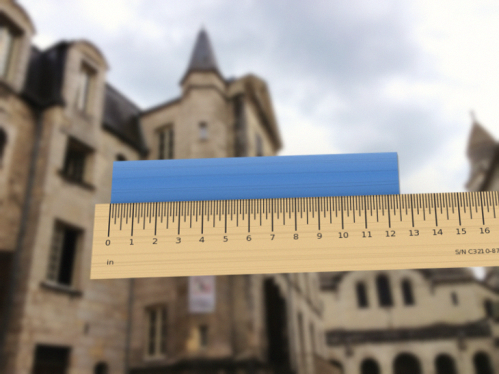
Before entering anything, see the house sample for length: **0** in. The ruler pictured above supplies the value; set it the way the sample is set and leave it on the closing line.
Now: **12.5** in
